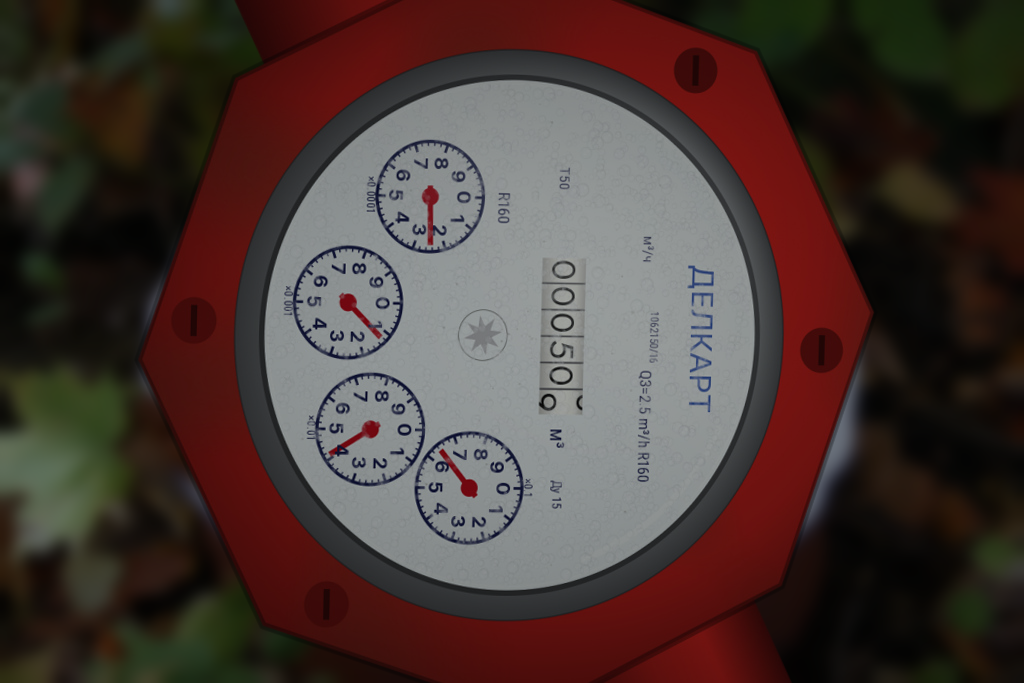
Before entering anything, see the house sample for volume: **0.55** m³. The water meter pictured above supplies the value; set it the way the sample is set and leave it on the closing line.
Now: **508.6412** m³
